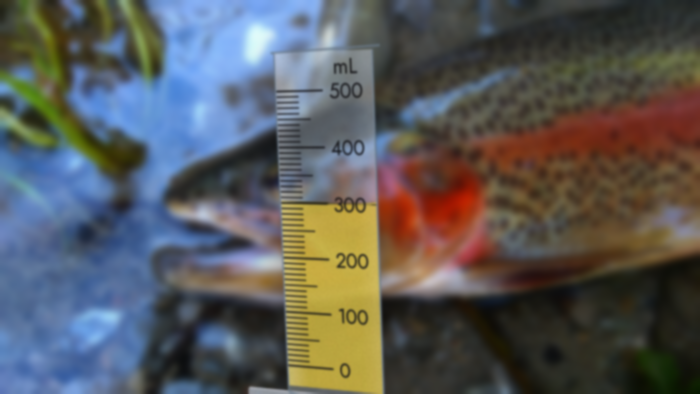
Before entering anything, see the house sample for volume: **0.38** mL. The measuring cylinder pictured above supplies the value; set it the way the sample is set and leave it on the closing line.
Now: **300** mL
